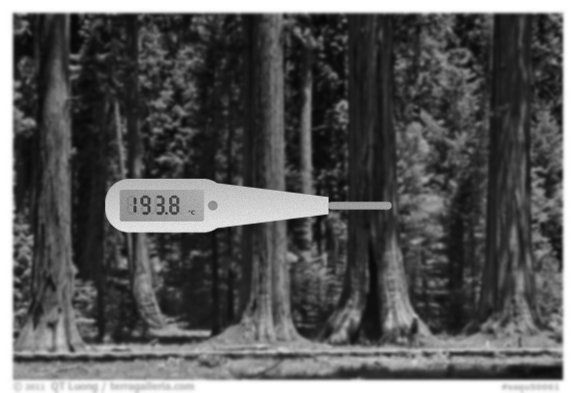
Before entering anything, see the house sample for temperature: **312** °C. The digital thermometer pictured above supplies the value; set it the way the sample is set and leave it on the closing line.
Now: **193.8** °C
